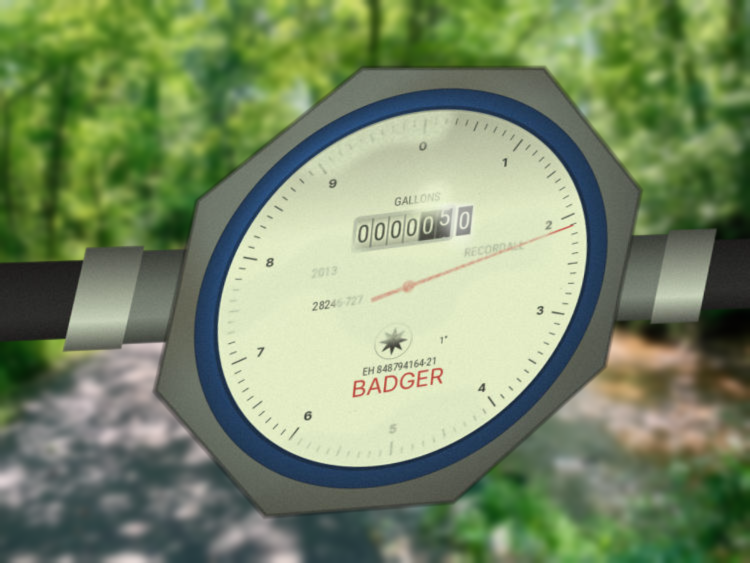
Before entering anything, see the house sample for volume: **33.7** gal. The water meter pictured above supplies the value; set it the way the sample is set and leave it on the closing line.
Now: **52.1** gal
